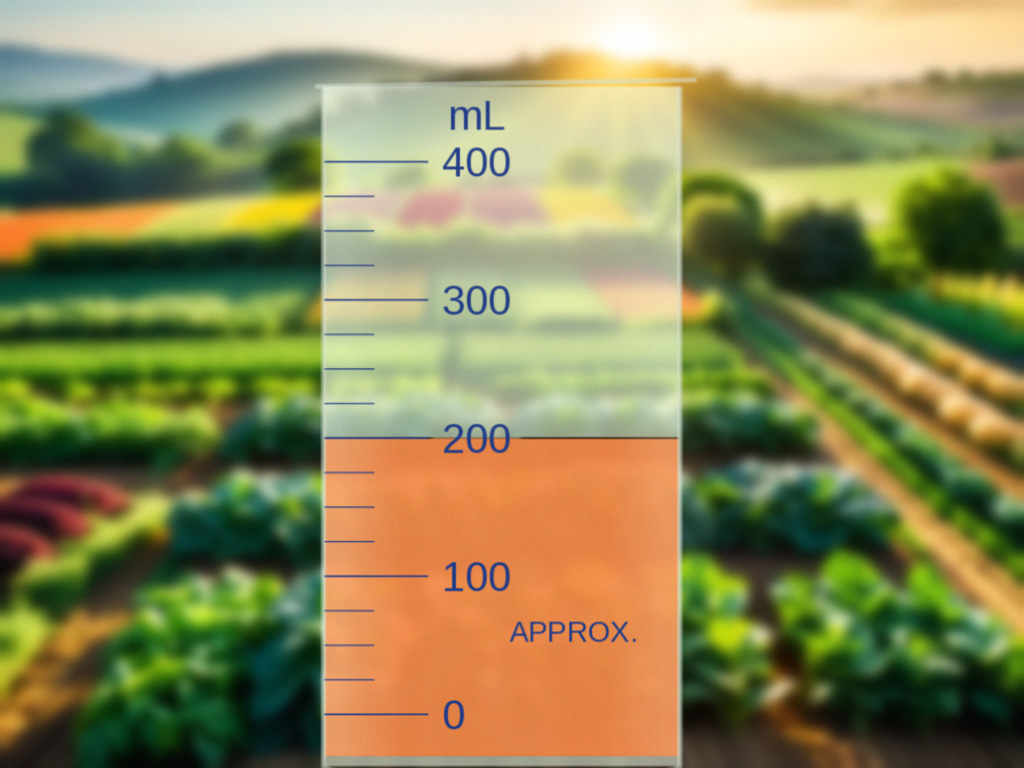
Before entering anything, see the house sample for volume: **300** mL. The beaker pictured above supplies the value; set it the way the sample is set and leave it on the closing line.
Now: **200** mL
